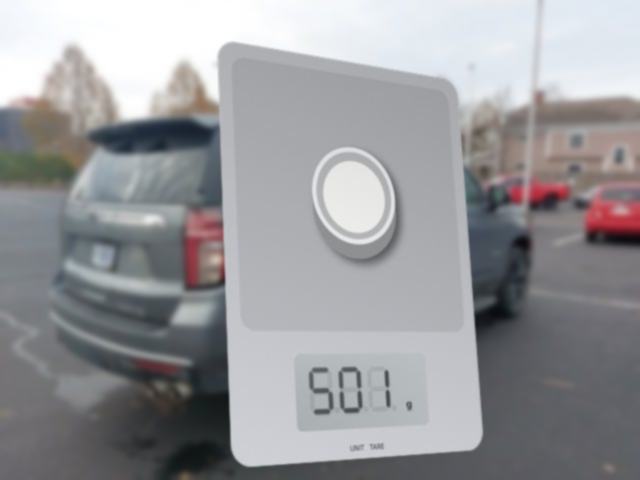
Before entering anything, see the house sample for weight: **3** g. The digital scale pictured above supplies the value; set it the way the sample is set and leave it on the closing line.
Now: **501** g
